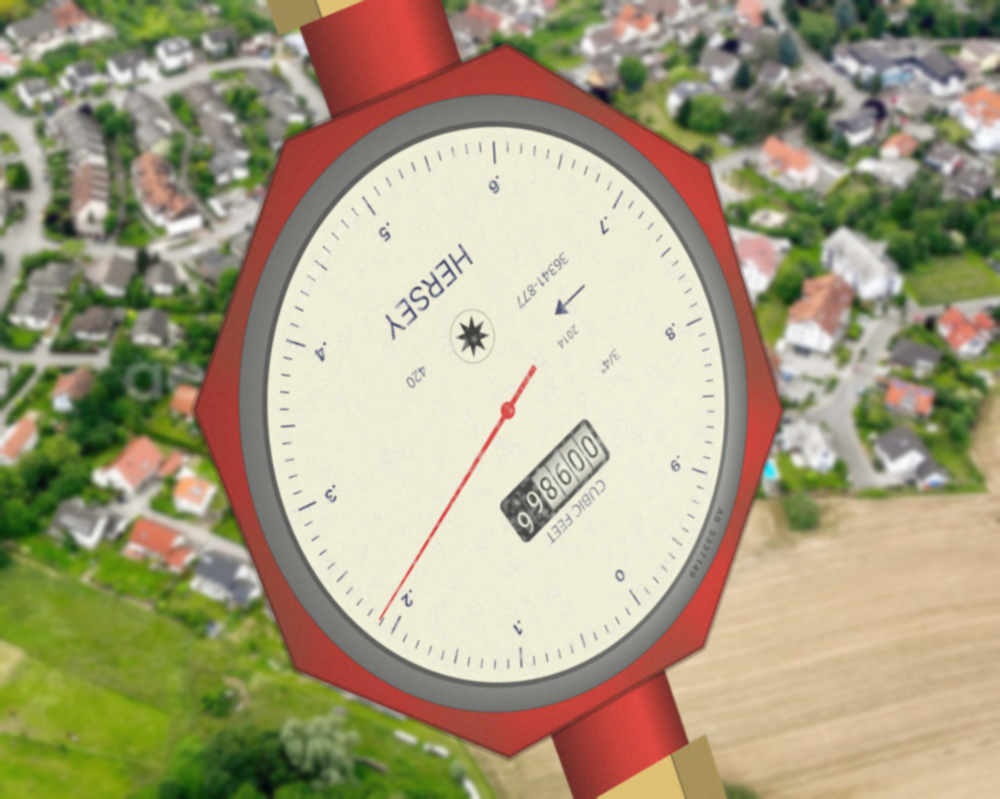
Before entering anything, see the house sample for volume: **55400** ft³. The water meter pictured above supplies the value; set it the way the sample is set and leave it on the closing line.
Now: **9866.21** ft³
